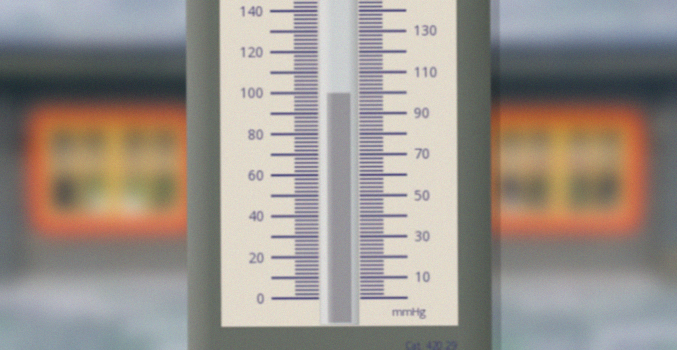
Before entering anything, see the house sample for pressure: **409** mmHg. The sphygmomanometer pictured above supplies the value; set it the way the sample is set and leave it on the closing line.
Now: **100** mmHg
